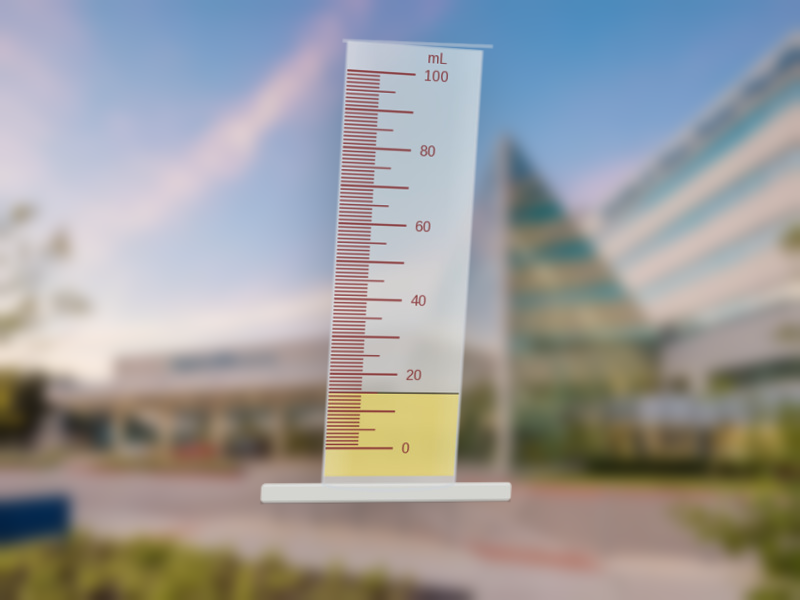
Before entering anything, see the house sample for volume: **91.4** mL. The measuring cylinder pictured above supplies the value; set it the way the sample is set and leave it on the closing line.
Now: **15** mL
